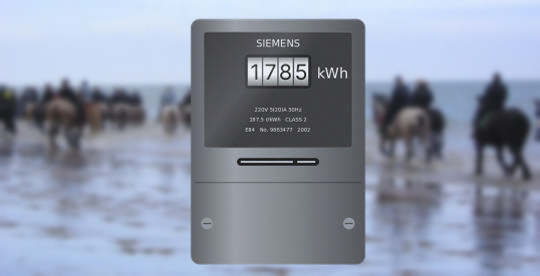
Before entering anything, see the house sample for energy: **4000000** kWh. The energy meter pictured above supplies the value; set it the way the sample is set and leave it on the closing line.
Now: **1785** kWh
